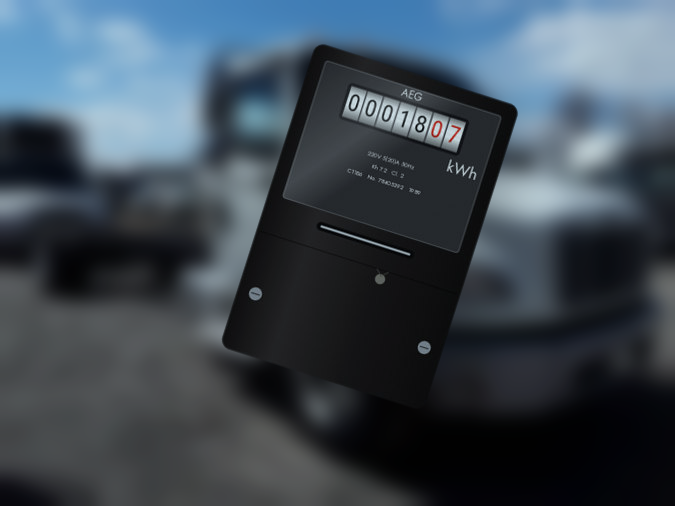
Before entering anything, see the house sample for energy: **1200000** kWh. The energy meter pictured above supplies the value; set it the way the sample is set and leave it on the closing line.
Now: **18.07** kWh
